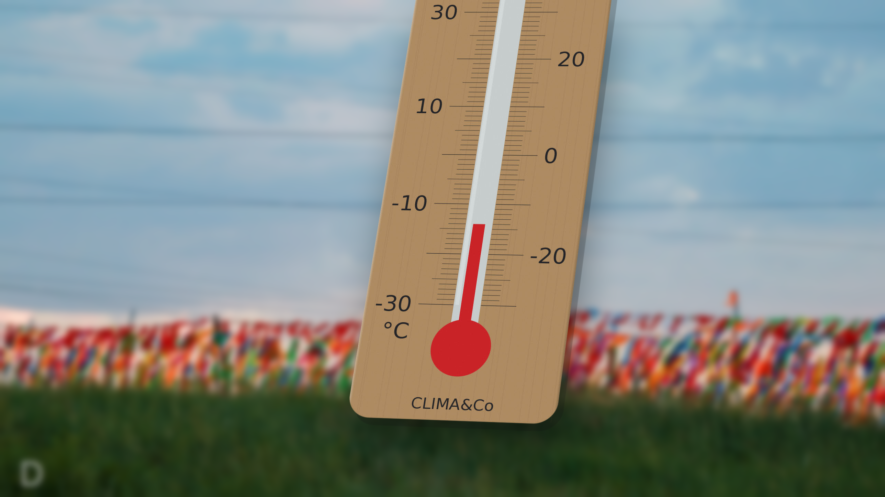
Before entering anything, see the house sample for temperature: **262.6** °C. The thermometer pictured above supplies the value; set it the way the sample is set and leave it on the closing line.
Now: **-14** °C
